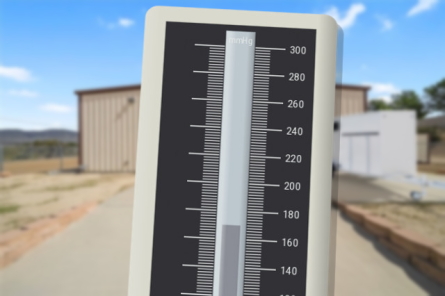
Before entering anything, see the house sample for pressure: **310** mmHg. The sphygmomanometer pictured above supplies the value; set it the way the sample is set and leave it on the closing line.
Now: **170** mmHg
